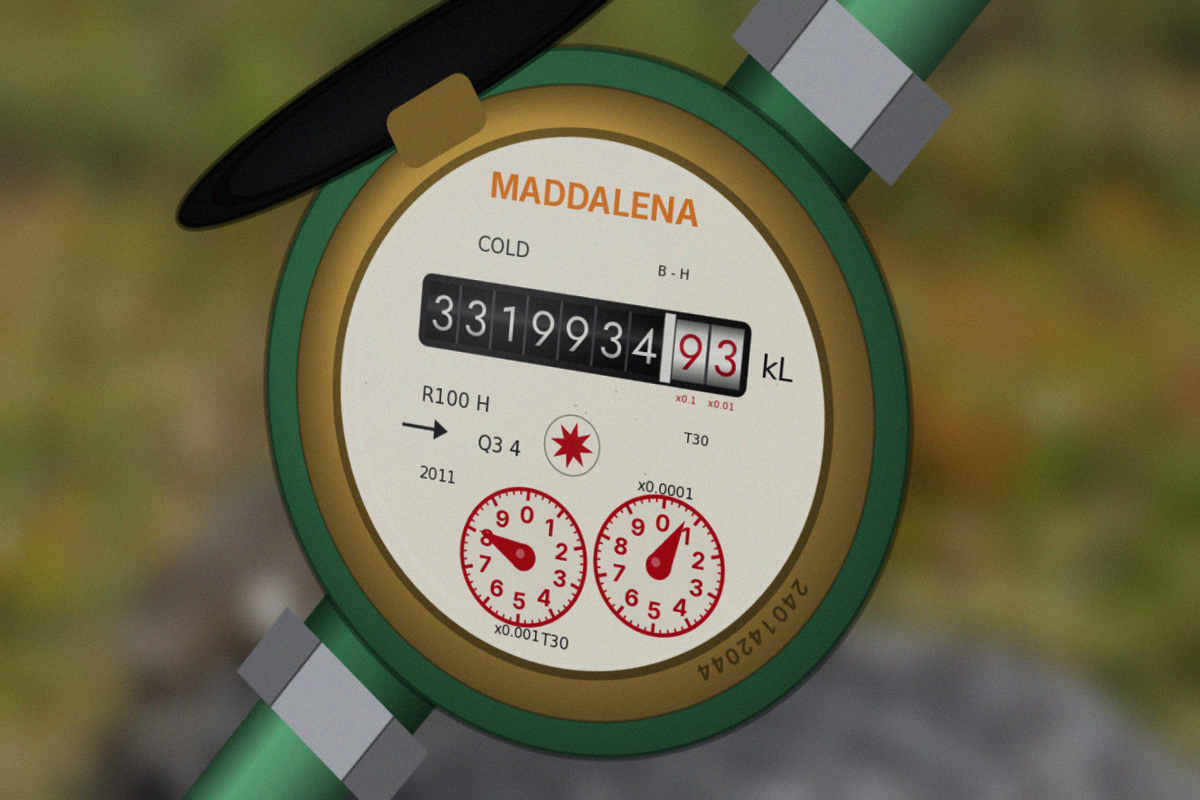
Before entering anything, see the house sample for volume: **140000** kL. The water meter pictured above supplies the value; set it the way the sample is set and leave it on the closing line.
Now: **3319934.9380** kL
